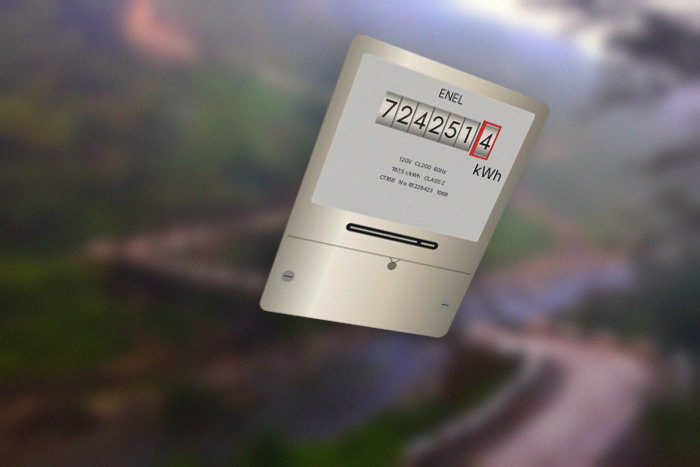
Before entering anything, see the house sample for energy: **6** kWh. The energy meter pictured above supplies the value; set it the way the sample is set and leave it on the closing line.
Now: **724251.4** kWh
